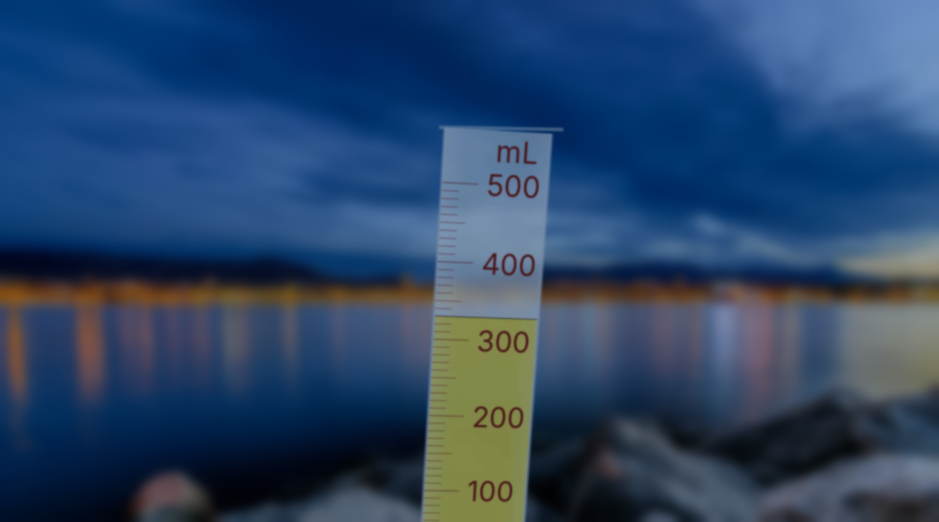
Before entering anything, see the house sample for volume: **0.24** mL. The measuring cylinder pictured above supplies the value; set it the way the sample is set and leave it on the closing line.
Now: **330** mL
